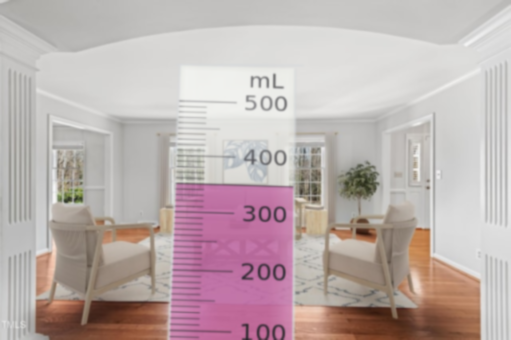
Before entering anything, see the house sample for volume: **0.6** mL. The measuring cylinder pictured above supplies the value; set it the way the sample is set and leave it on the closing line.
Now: **350** mL
